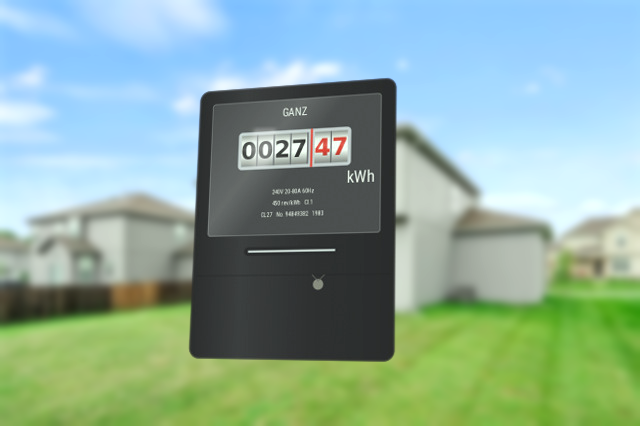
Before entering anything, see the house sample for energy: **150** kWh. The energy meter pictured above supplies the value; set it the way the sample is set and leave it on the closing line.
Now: **27.47** kWh
